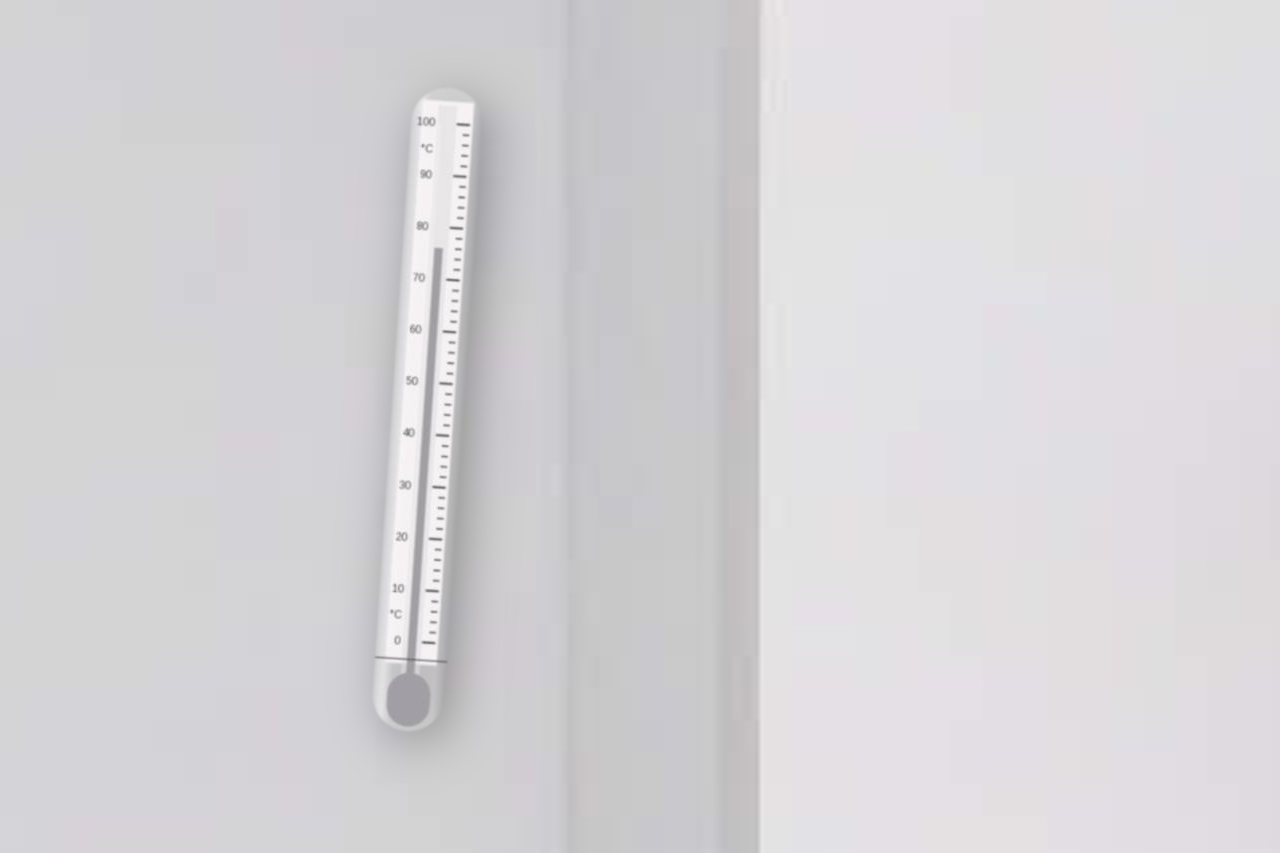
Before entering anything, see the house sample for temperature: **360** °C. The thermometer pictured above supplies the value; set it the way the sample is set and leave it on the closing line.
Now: **76** °C
